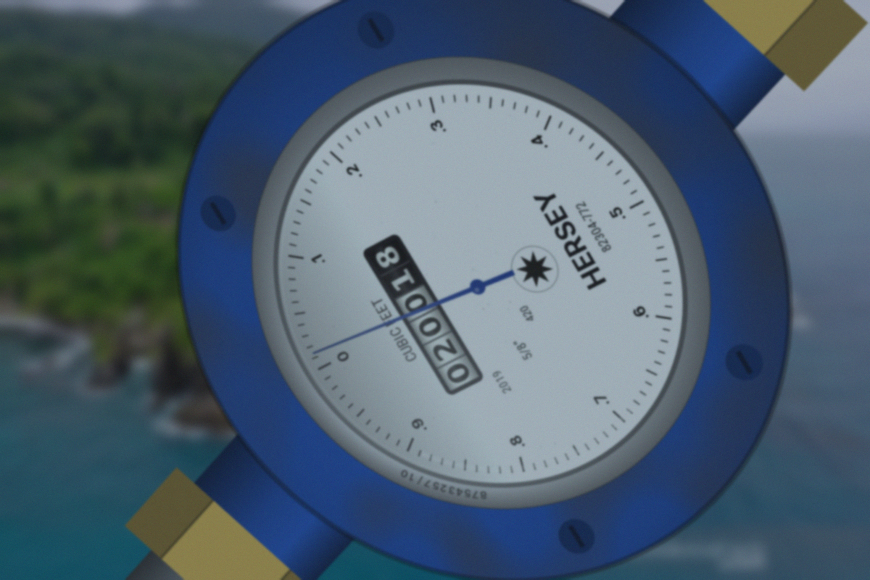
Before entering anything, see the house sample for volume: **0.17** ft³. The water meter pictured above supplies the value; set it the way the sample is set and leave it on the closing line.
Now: **20018.01** ft³
